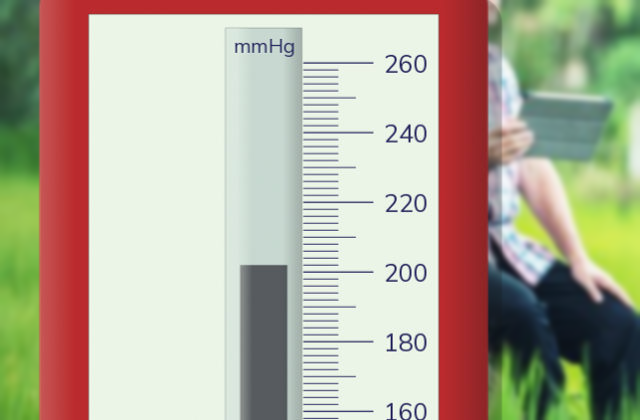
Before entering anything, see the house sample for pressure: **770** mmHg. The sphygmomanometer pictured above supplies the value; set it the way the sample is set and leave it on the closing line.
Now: **202** mmHg
